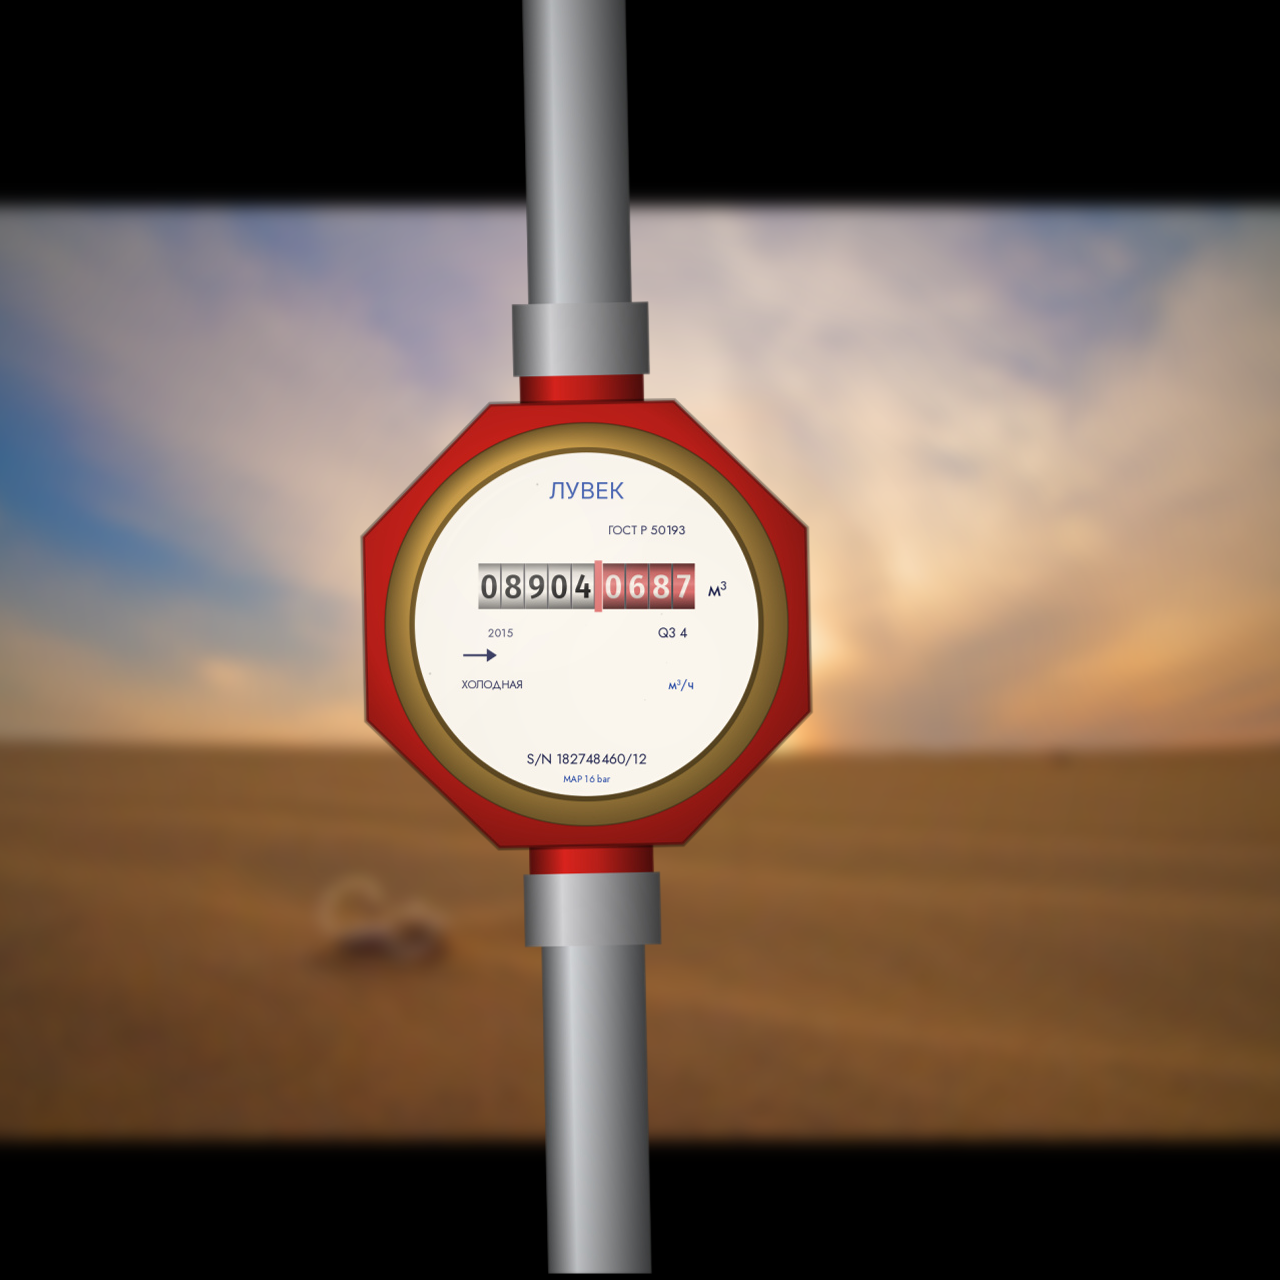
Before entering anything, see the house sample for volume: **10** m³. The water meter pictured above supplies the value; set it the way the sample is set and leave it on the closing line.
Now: **8904.0687** m³
